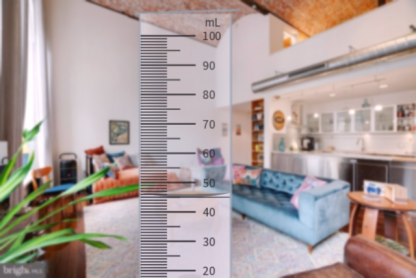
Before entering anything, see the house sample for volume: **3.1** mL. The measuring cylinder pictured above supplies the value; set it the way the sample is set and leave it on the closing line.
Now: **45** mL
